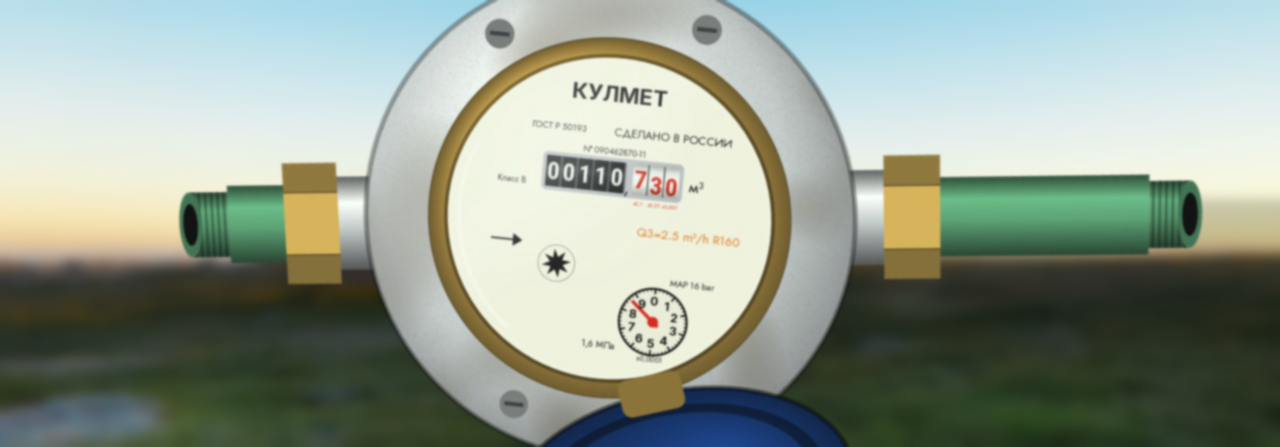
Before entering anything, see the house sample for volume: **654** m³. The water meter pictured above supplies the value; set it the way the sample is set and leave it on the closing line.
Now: **110.7298** m³
